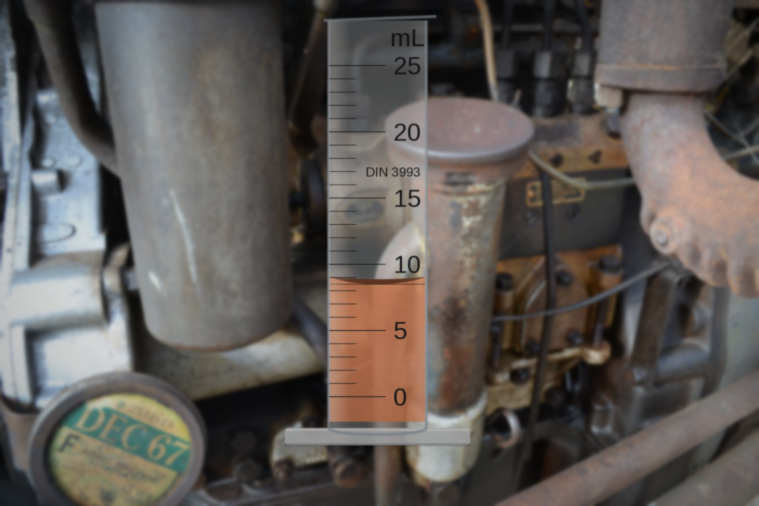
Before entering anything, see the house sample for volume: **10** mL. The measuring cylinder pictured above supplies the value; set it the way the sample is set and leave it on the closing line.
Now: **8.5** mL
